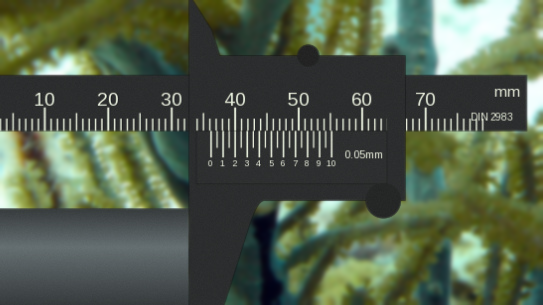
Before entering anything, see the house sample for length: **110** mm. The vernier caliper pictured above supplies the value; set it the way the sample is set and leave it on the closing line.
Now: **36.2** mm
